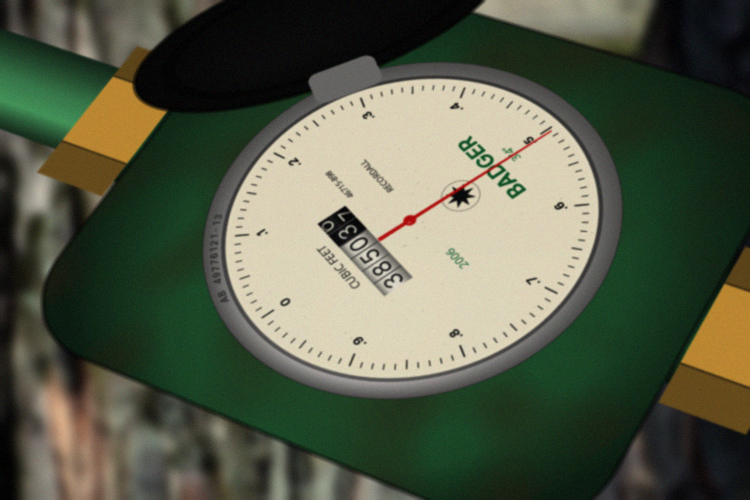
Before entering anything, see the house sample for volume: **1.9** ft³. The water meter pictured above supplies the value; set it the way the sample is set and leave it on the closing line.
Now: **385036.50** ft³
